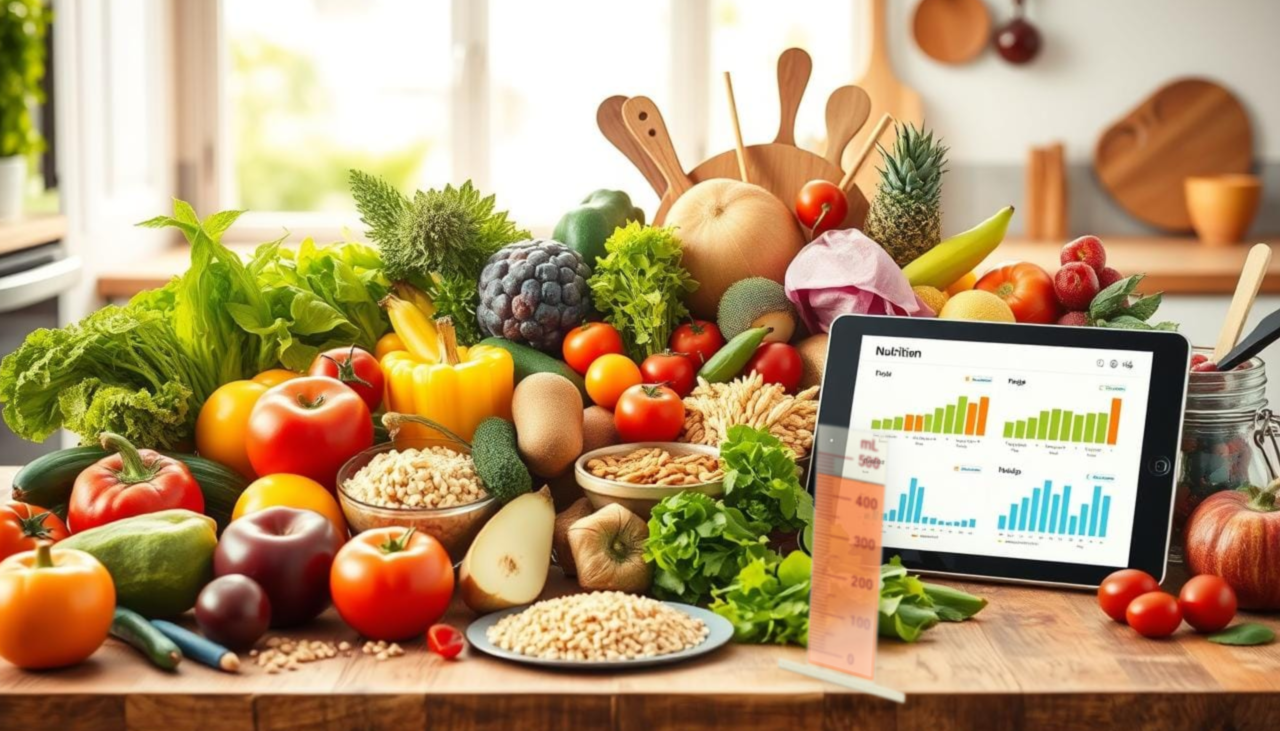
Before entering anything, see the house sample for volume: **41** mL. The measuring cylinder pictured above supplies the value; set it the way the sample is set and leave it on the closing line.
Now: **450** mL
